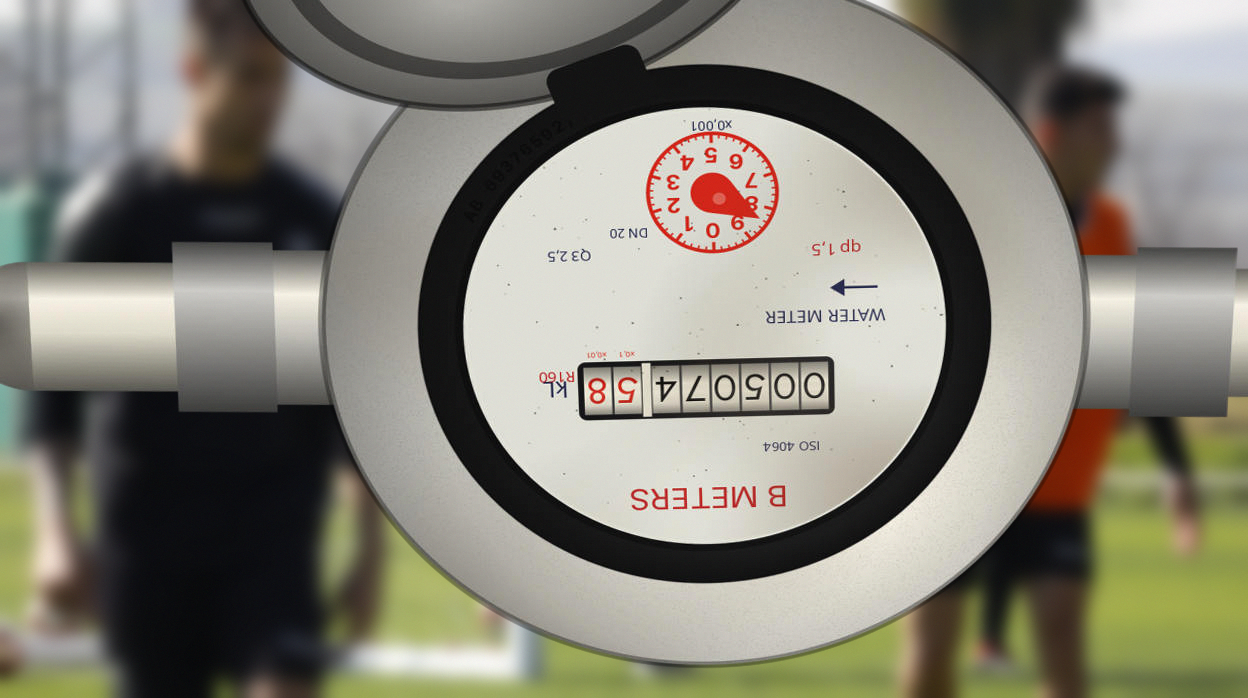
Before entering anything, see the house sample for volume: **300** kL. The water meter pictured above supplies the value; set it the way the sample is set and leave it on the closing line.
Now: **5074.588** kL
